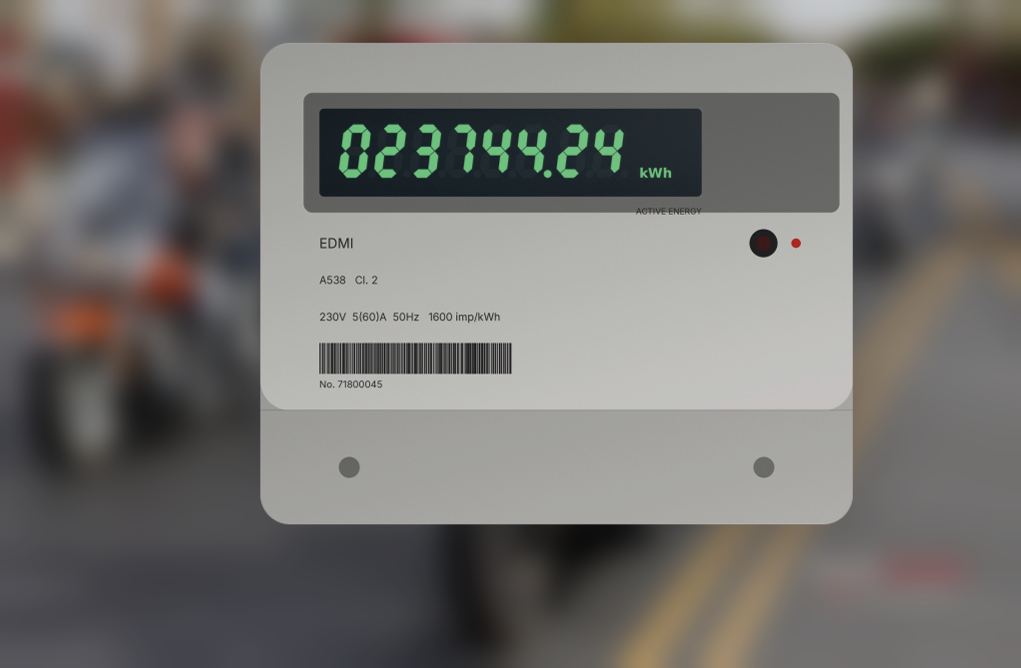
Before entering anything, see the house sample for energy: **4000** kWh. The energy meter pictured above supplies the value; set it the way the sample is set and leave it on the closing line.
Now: **23744.24** kWh
